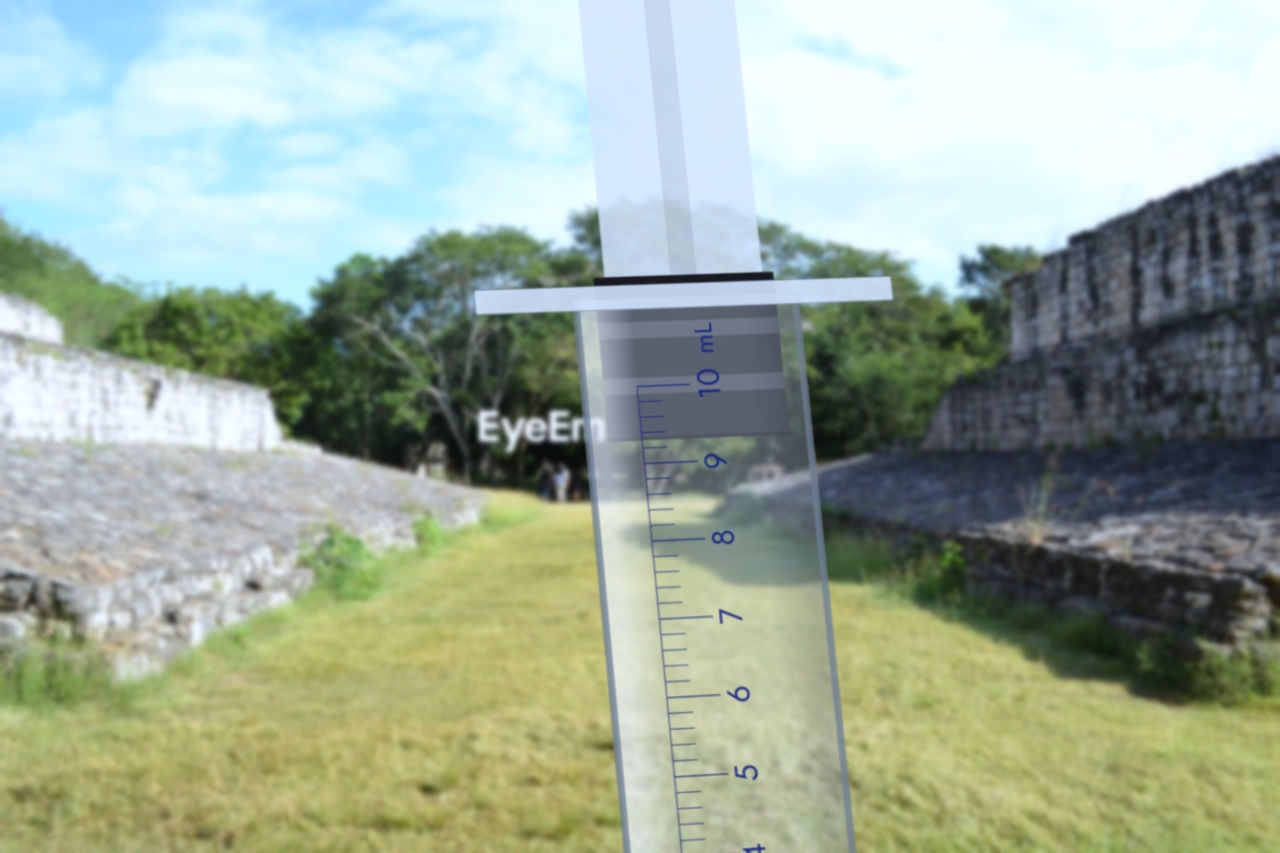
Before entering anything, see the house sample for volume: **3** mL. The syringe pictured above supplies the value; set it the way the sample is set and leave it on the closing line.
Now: **9.3** mL
